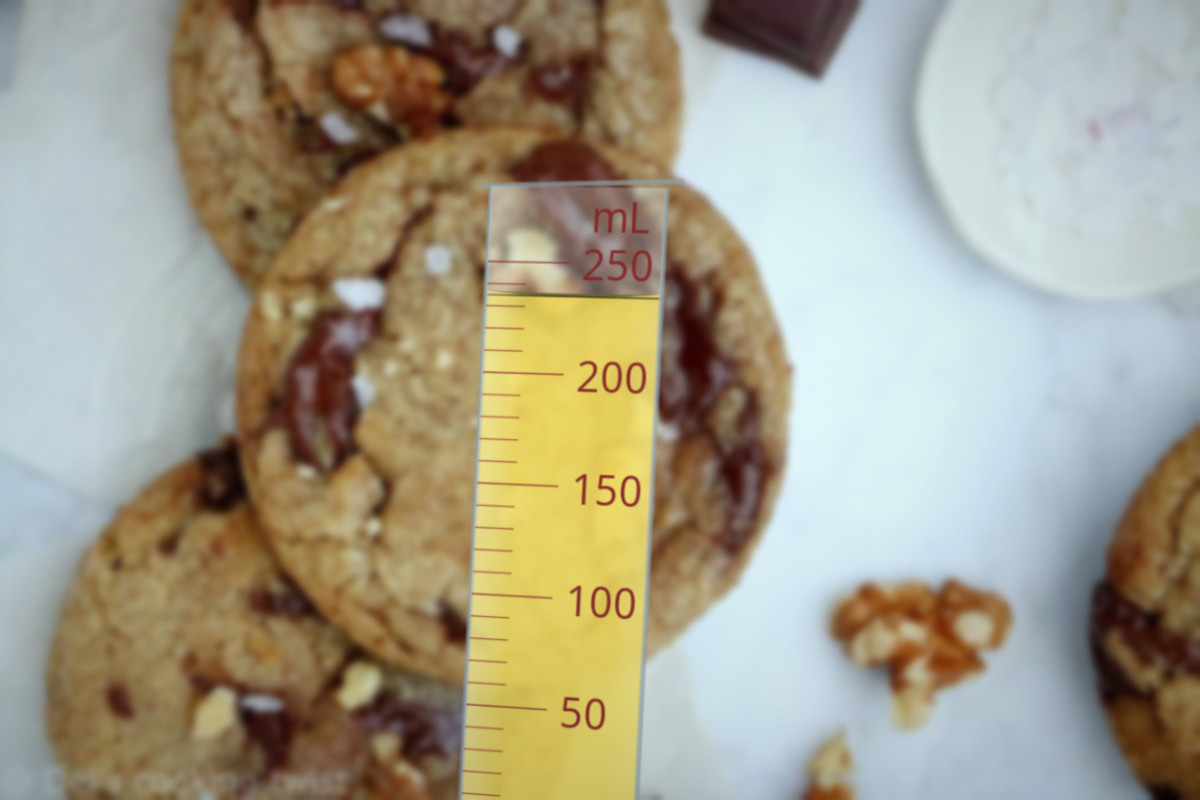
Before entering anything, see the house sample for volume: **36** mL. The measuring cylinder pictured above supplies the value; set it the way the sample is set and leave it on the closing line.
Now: **235** mL
